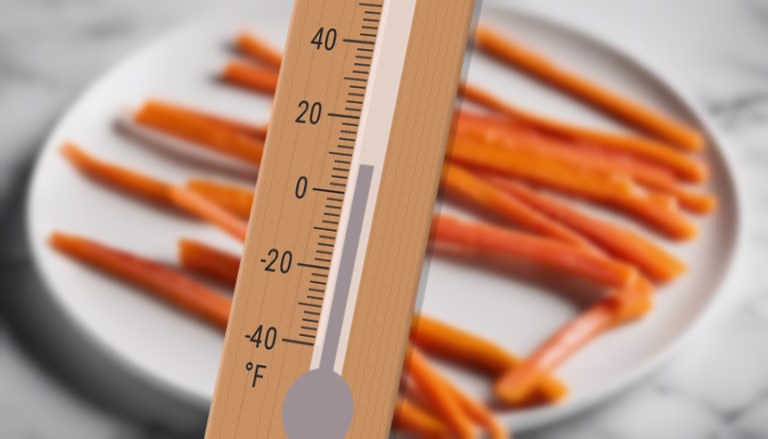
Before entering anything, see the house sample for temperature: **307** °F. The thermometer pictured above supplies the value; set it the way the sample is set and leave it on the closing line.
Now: **8** °F
